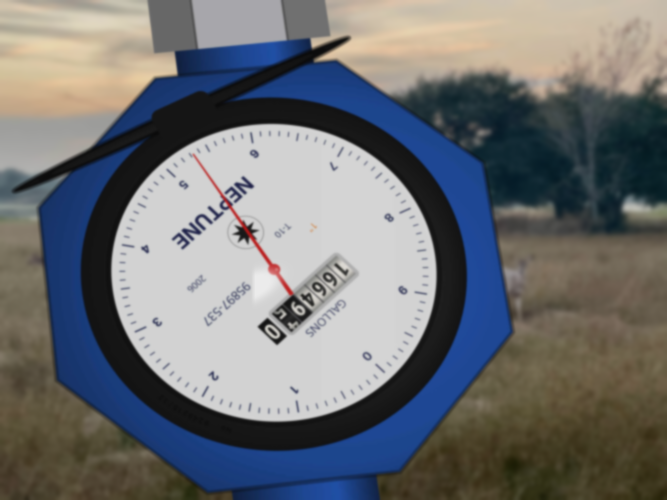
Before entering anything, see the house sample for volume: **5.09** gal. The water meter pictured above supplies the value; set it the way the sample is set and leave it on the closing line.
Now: **1664945.3** gal
